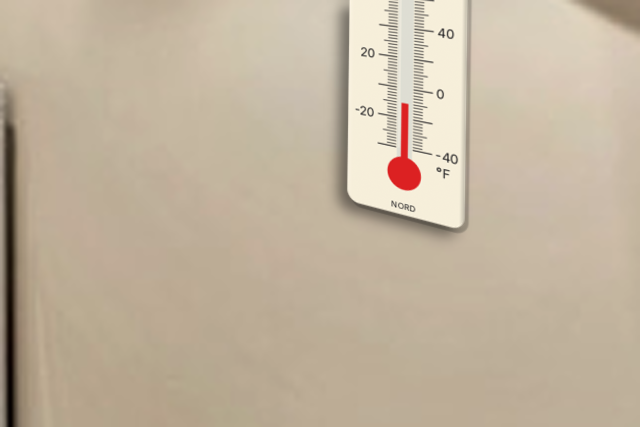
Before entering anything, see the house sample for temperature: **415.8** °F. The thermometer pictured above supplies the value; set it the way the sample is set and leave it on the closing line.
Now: **-10** °F
